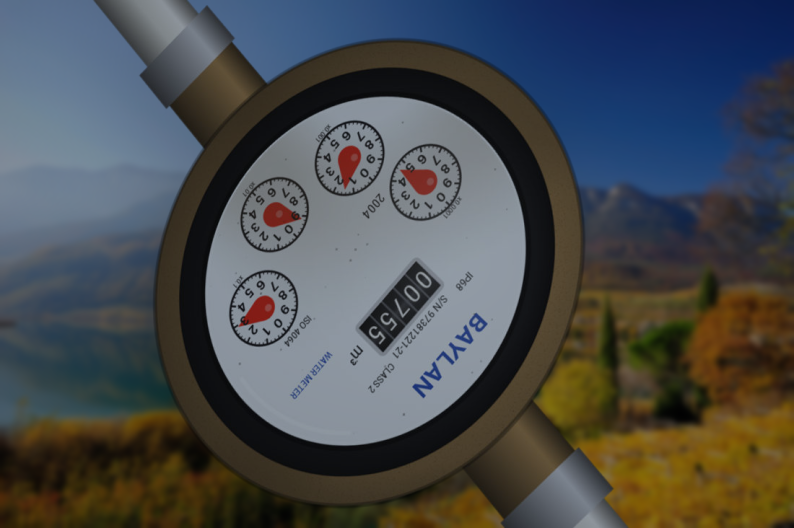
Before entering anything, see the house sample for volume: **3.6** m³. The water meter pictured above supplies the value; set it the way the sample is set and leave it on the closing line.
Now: **755.2914** m³
